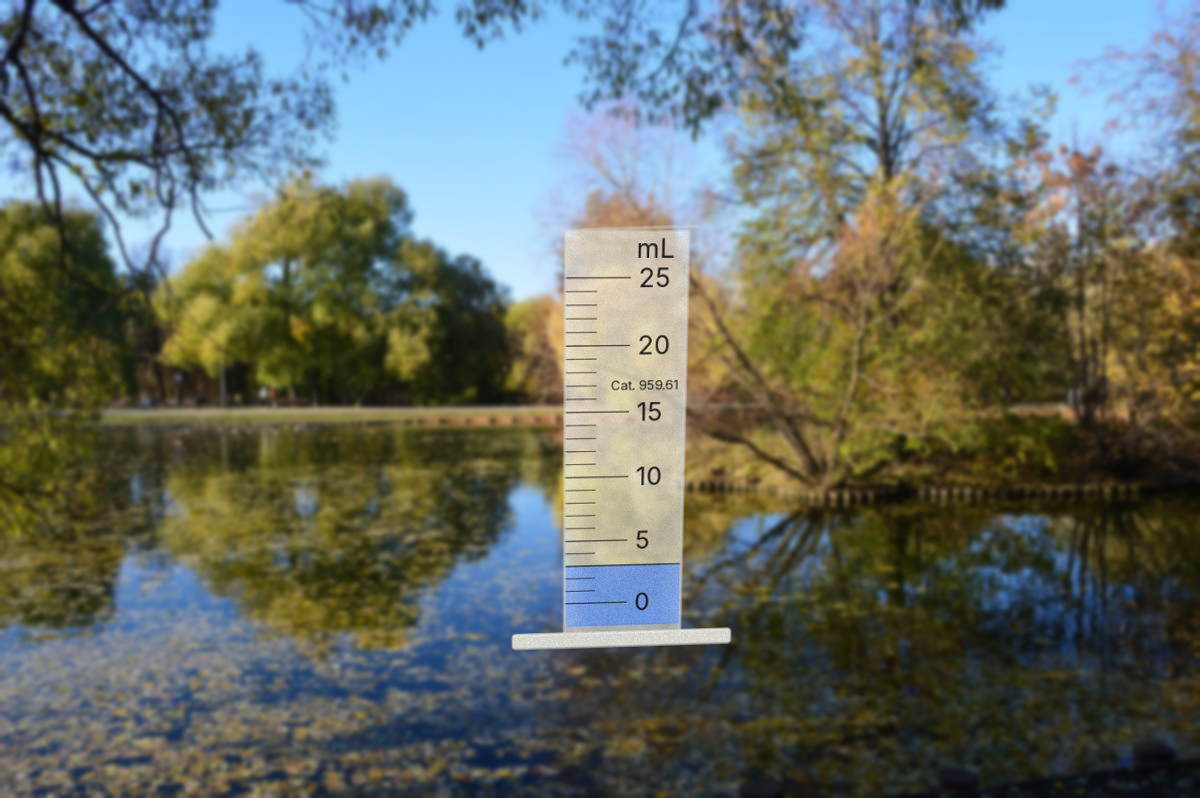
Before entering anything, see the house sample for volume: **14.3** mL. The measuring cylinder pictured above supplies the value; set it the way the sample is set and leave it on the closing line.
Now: **3** mL
